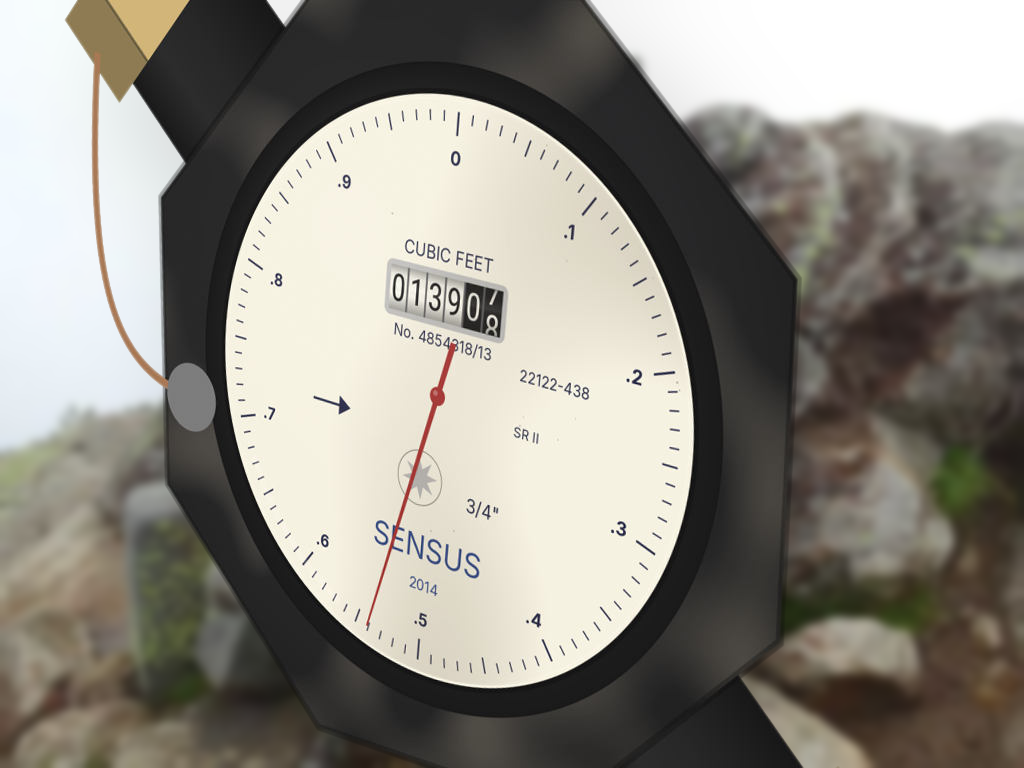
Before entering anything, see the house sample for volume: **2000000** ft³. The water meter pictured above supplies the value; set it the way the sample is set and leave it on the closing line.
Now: **13907.54** ft³
